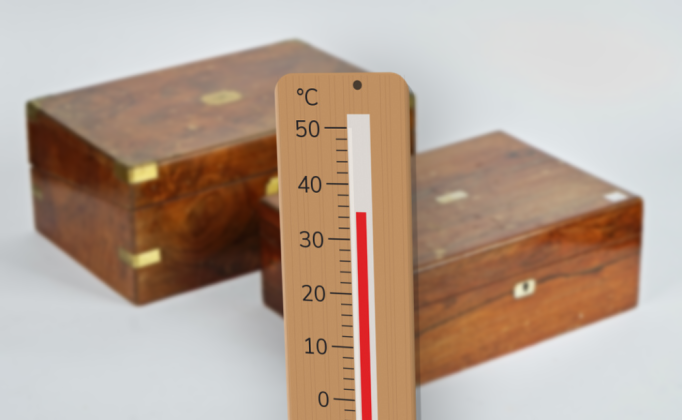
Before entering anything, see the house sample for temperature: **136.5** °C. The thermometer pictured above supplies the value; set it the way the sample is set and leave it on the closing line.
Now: **35** °C
